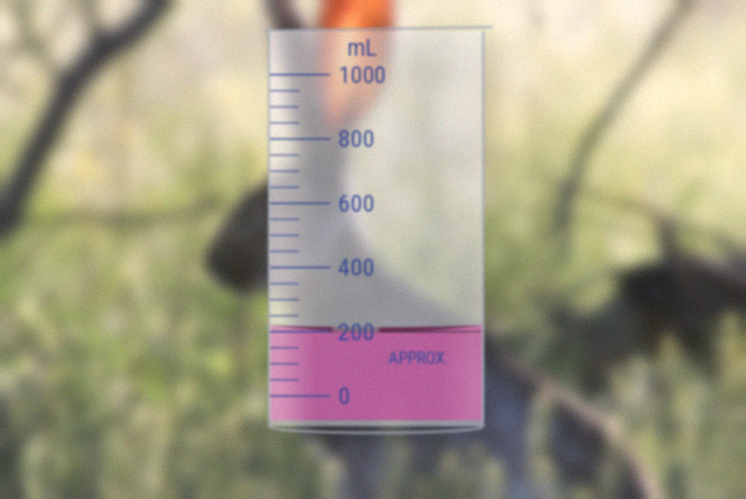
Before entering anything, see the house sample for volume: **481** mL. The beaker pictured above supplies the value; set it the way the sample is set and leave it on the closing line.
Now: **200** mL
